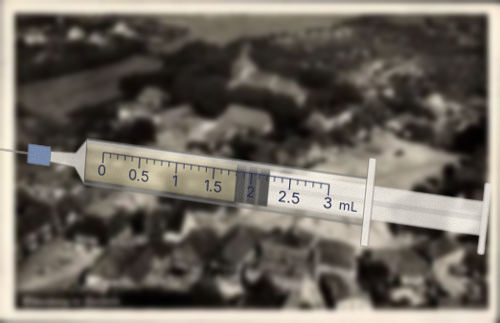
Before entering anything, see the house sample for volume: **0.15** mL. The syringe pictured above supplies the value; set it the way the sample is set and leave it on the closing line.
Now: **1.8** mL
